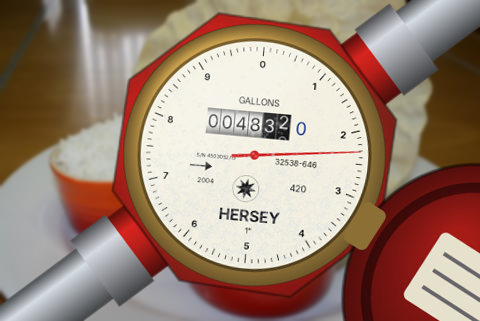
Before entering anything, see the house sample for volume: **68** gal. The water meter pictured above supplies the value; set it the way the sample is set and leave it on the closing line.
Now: **48322.3** gal
